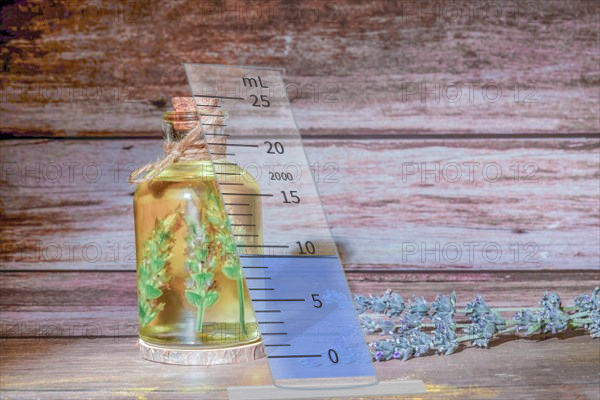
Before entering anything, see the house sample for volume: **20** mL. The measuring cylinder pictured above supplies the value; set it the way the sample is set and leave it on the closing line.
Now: **9** mL
